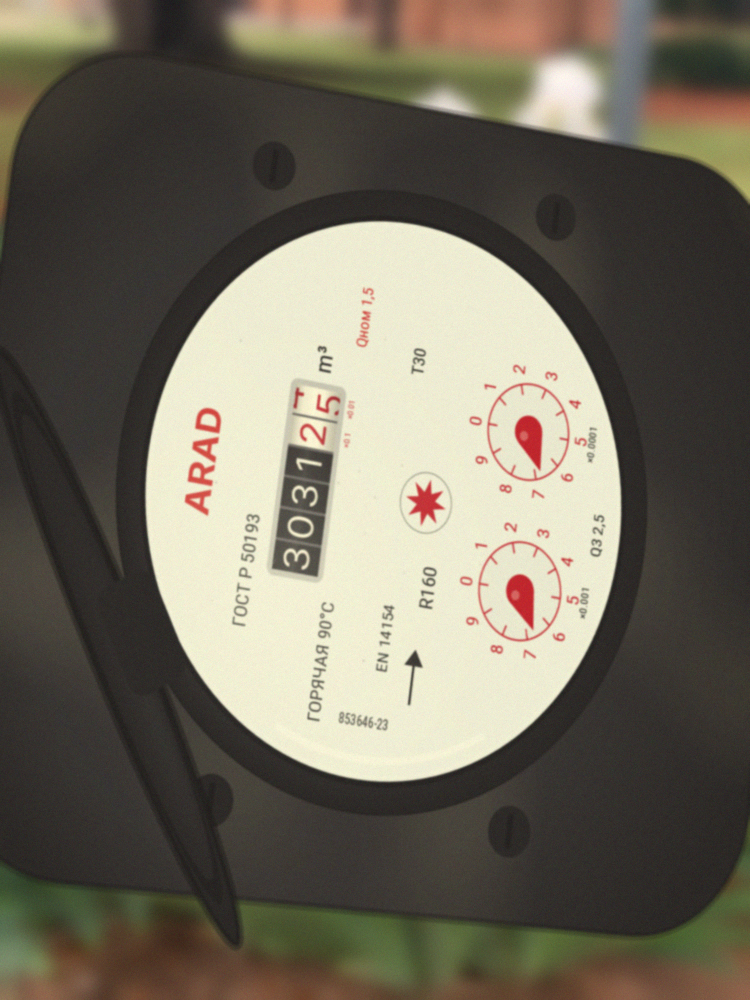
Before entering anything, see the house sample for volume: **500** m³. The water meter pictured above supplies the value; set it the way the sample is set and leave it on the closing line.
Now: **3031.2466** m³
